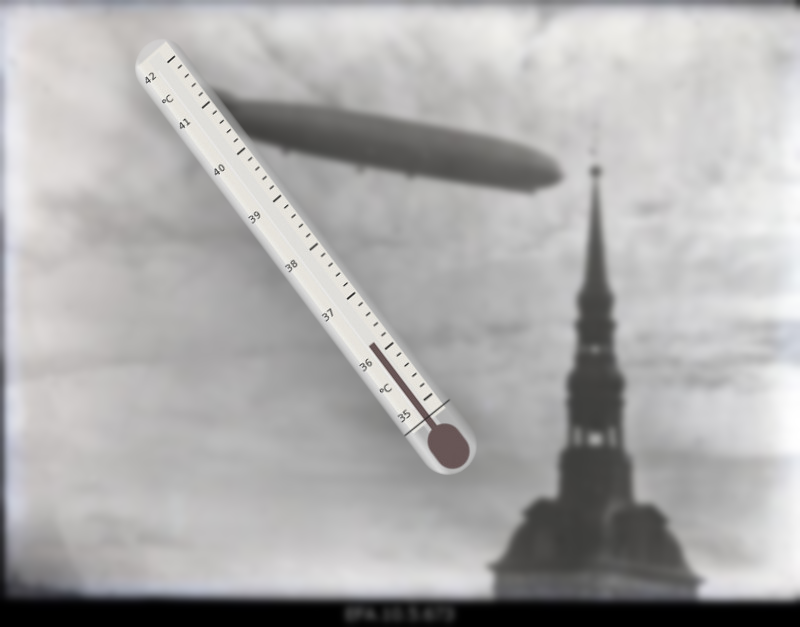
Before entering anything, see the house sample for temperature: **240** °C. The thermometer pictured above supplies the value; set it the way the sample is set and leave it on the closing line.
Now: **36.2** °C
